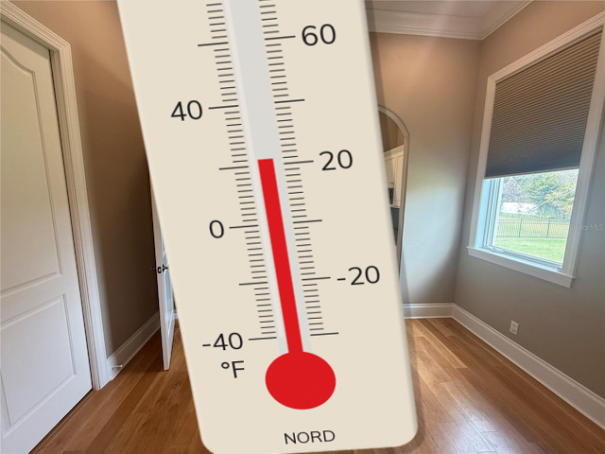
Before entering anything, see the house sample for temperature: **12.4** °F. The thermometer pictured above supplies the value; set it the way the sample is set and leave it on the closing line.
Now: **22** °F
